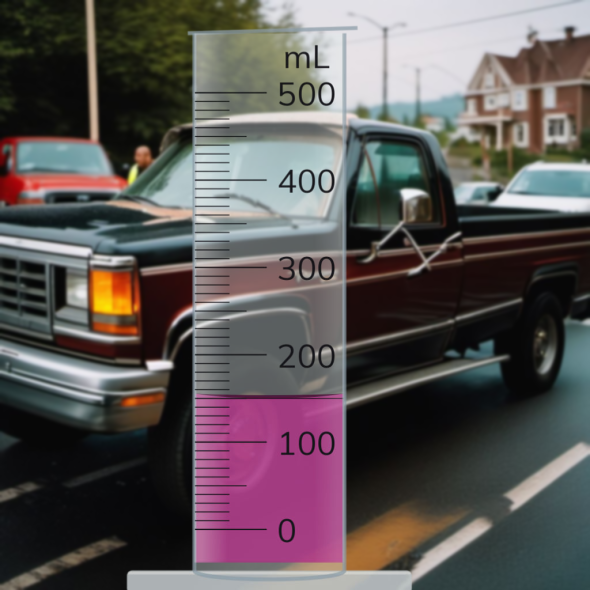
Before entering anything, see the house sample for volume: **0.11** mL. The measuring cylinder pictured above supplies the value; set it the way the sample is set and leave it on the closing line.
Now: **150** mL
